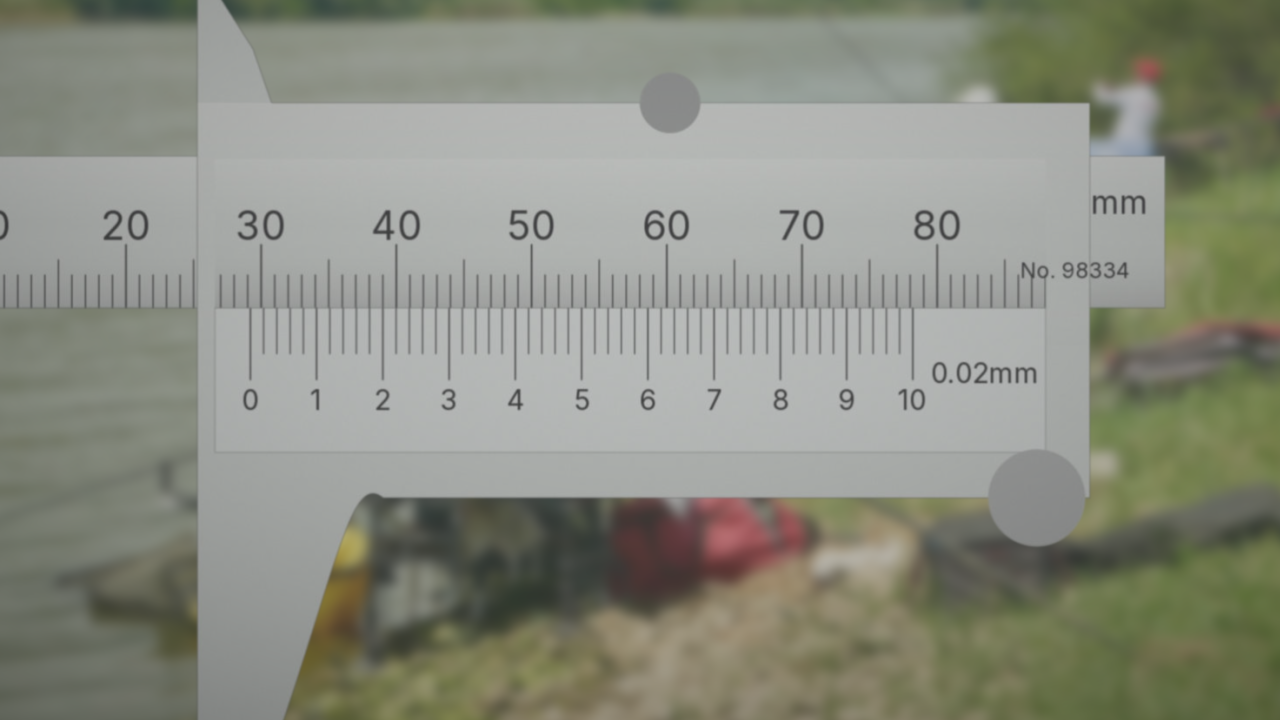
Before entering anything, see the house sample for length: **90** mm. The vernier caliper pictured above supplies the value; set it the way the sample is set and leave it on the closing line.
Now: **29.2** mm
